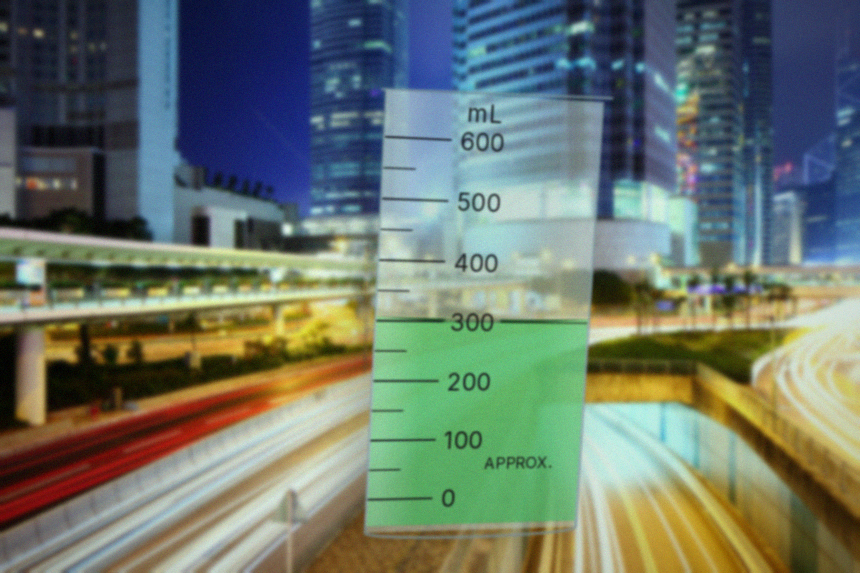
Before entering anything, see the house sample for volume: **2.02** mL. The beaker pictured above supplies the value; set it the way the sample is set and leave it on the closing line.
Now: **300** mL
